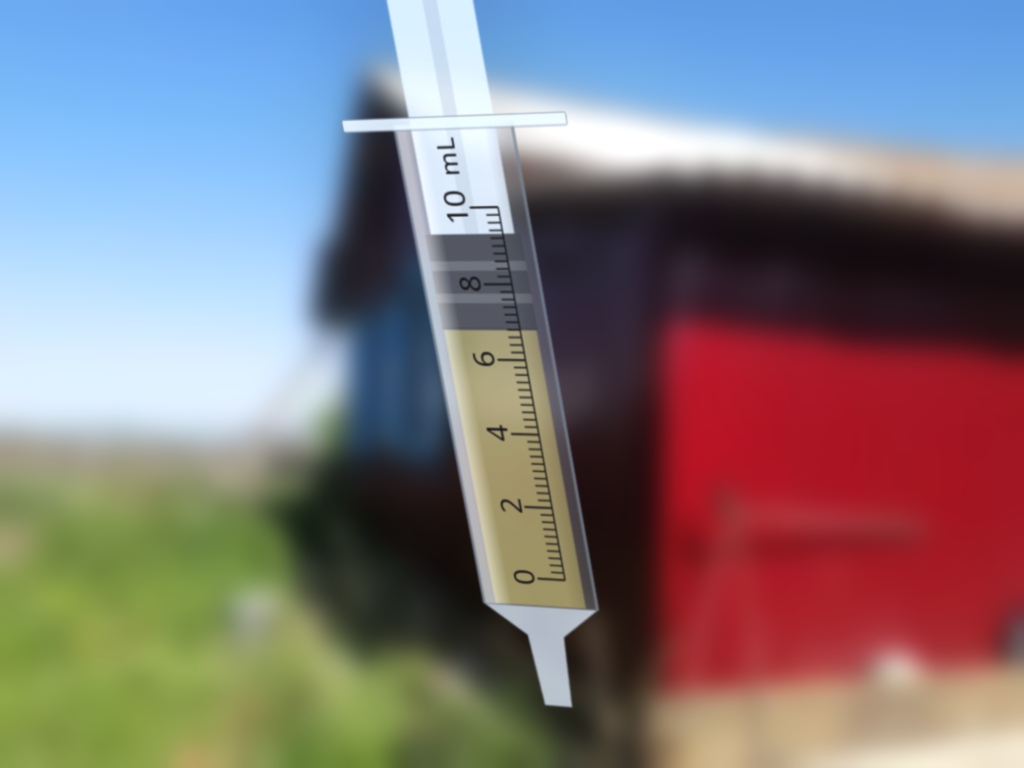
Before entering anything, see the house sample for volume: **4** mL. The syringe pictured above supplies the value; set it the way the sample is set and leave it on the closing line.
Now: **6.8** mL
